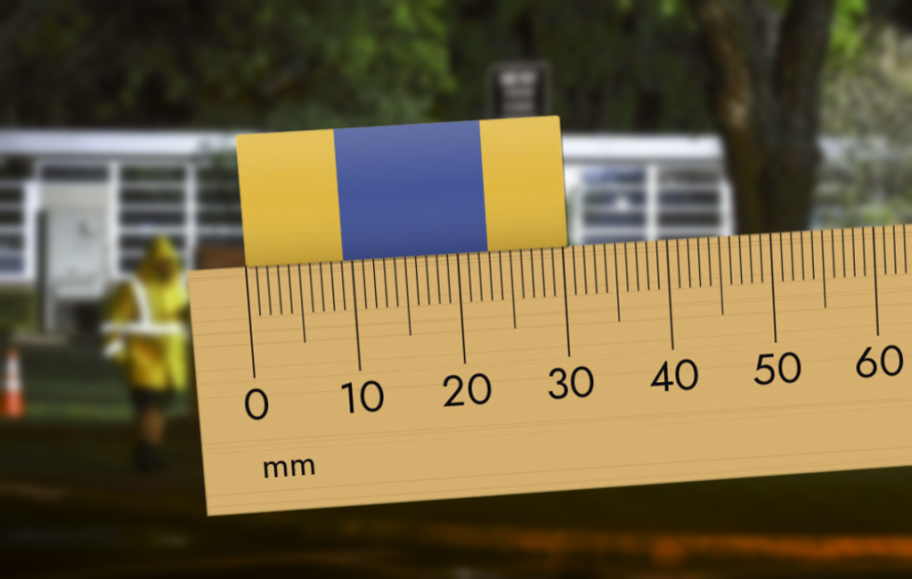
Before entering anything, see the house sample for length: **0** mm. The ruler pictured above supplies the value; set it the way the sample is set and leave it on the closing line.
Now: **30.5** mm
